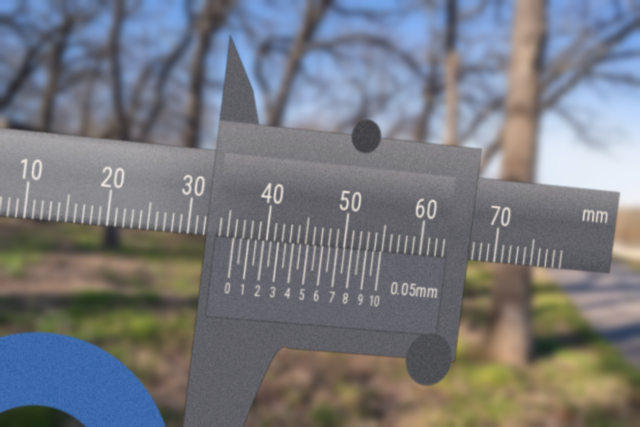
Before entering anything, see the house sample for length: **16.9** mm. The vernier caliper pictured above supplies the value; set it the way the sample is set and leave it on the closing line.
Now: **35.8** mm
